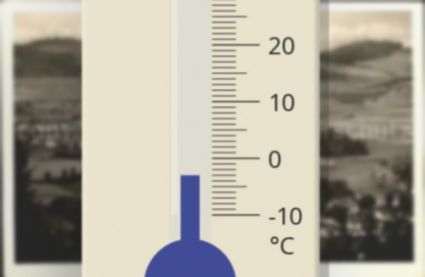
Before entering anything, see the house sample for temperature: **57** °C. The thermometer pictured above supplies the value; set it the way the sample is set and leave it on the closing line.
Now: **-3** °C
